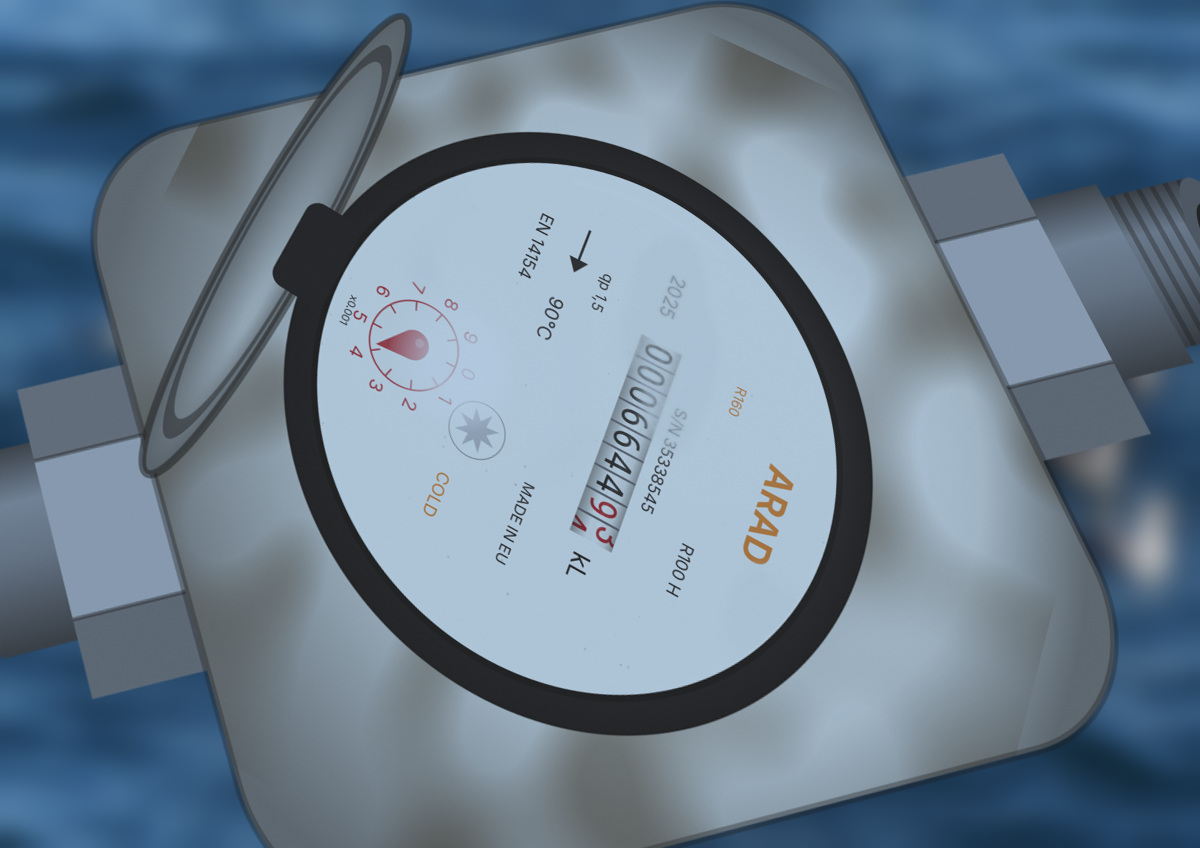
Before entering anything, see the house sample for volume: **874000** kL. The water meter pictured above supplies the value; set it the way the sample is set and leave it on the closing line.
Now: **6644.934** kL
